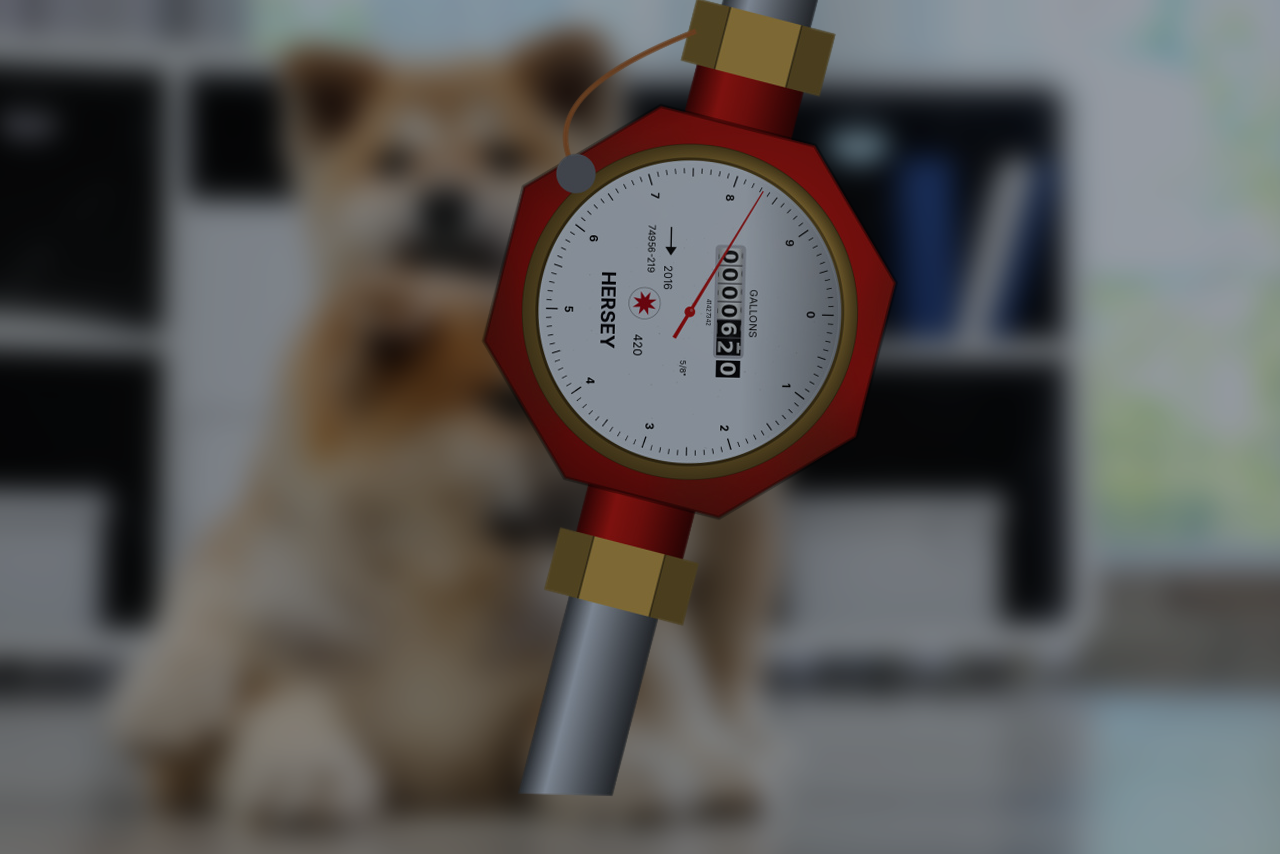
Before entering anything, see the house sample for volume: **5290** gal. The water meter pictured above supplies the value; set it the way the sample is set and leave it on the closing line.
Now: **618.3** gal
